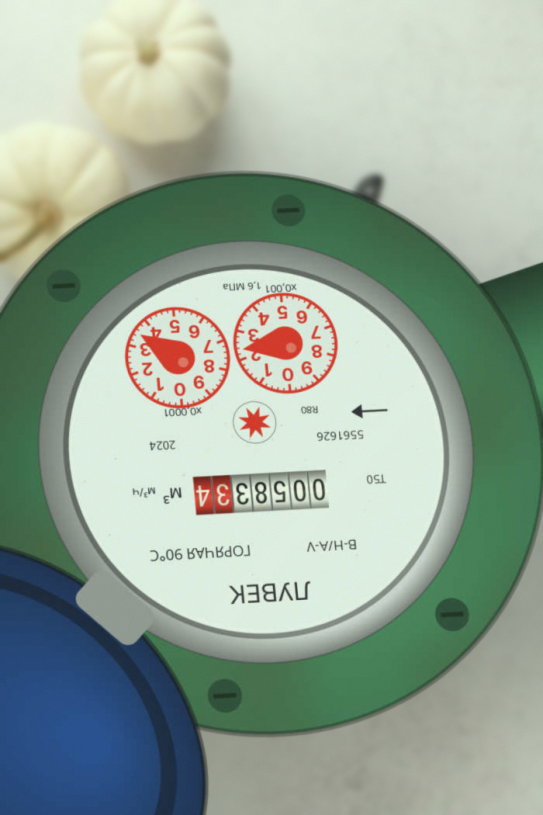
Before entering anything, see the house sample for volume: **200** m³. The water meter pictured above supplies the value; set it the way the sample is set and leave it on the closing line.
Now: **583.3423** m³
